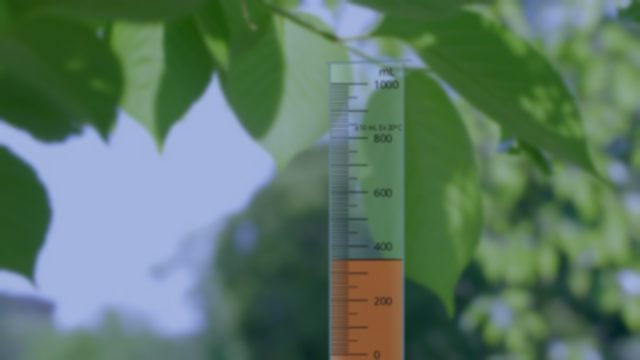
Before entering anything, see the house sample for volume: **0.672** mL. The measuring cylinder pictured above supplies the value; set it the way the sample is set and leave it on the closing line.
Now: **350** mL
